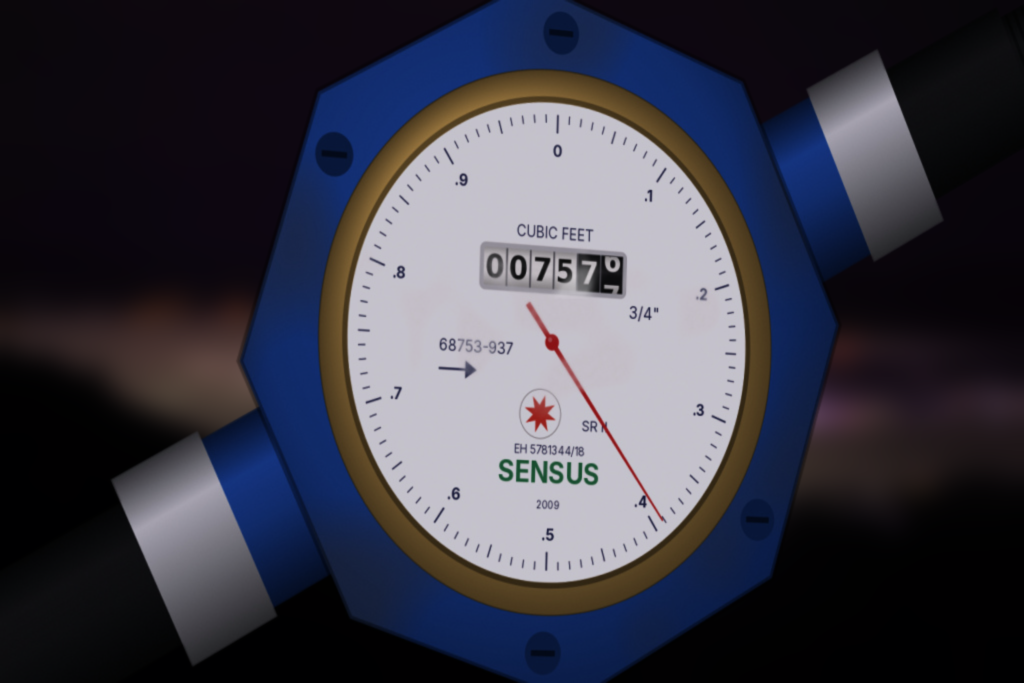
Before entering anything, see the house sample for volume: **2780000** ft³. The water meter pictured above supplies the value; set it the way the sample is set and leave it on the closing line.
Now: **7576.39** ft³
